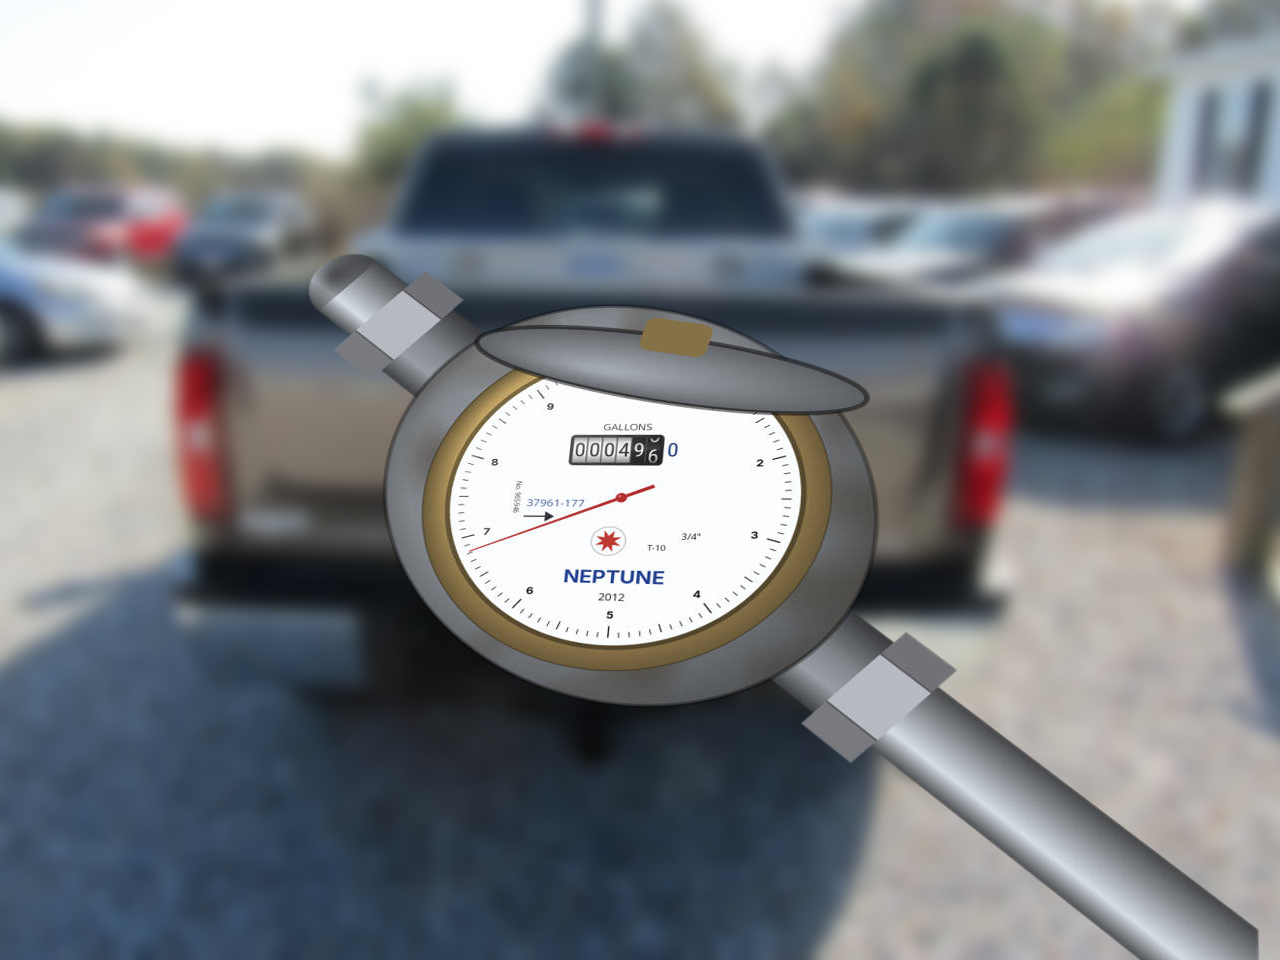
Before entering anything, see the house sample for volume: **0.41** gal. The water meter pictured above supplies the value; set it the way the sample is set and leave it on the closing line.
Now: **4956.8** gal
